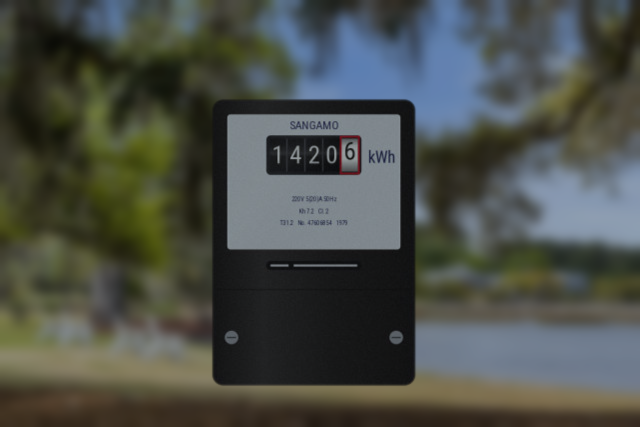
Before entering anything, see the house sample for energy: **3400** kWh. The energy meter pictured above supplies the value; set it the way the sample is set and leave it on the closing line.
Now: **1420.6** kWh
